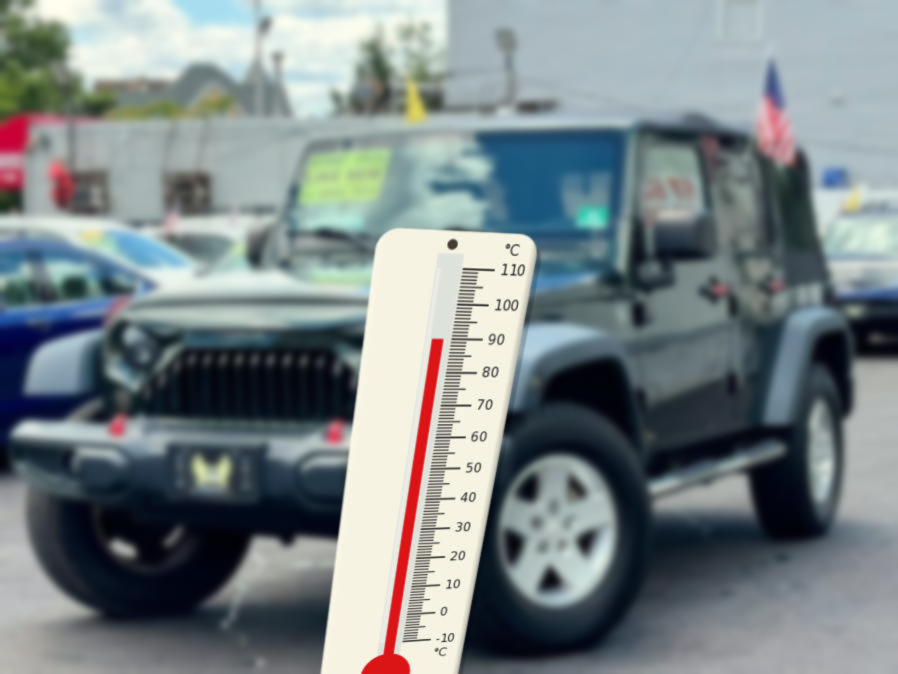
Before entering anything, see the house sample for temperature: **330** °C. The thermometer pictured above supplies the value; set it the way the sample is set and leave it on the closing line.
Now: **90** °C
